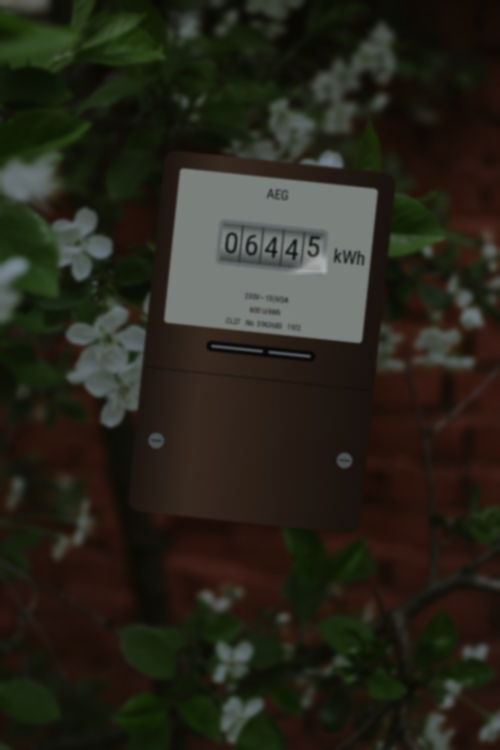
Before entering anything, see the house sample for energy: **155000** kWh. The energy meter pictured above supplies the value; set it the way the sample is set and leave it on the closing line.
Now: **6445** kWh
